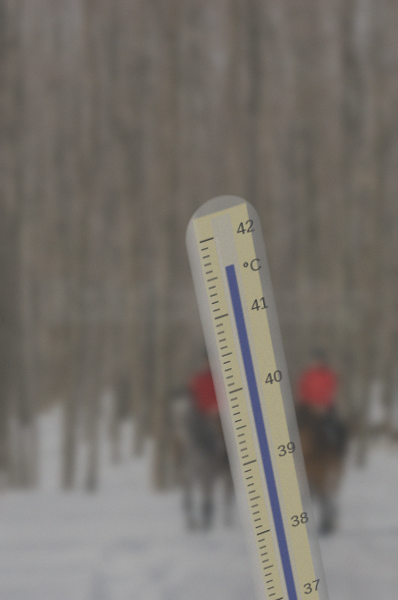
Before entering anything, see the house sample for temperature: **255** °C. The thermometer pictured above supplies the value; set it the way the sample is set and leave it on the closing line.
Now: **41.6** °C
